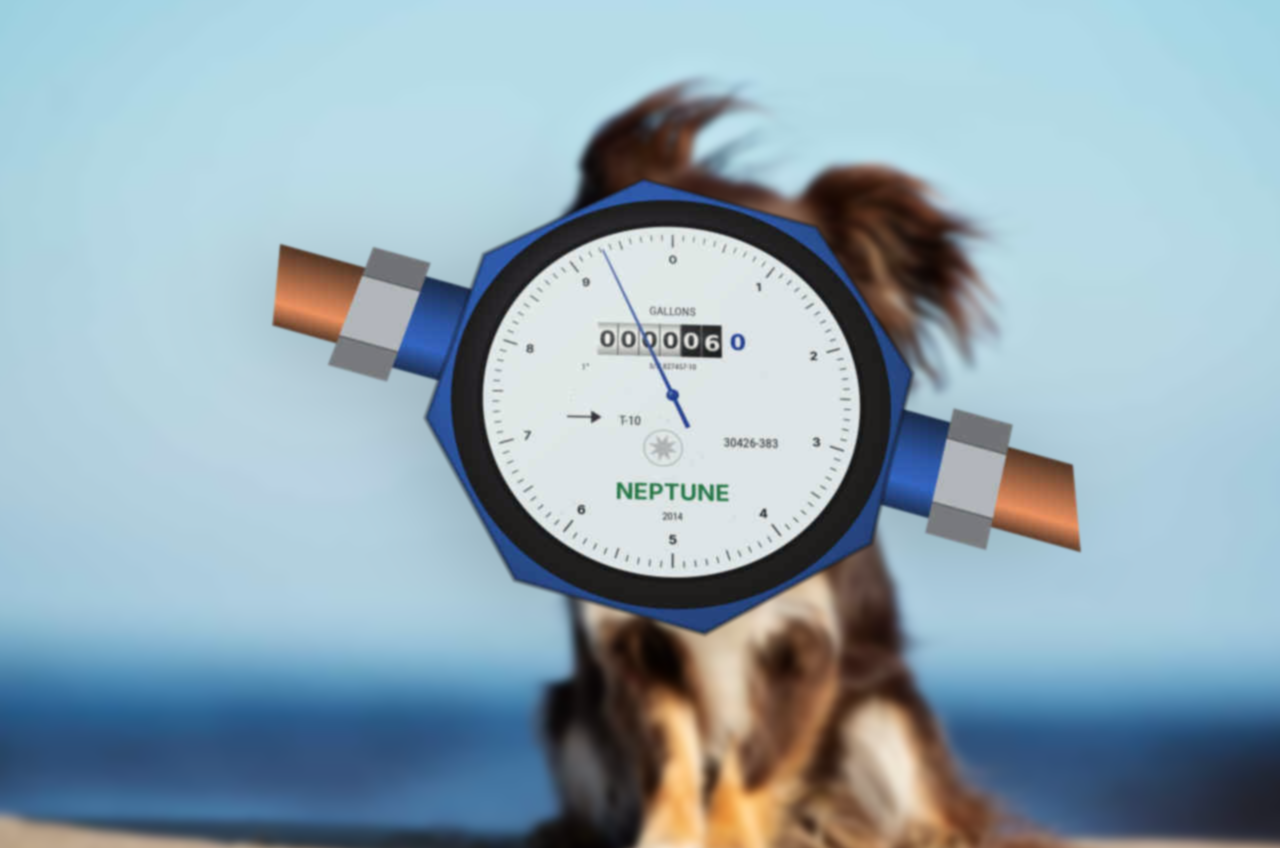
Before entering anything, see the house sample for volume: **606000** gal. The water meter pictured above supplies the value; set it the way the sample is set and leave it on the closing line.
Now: **59.3** gal
